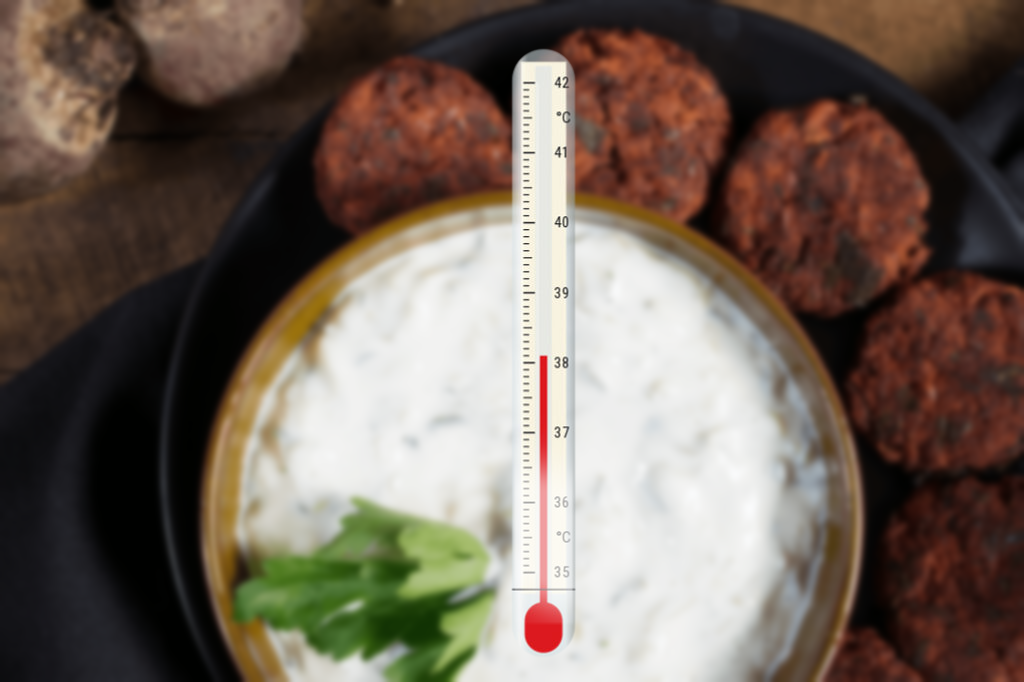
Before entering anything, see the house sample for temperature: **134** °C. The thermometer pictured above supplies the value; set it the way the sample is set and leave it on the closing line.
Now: **38.1** °C
